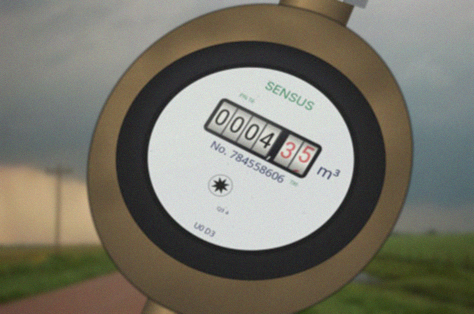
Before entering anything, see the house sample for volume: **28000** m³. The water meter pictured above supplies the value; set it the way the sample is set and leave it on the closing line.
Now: **4.35** m³
